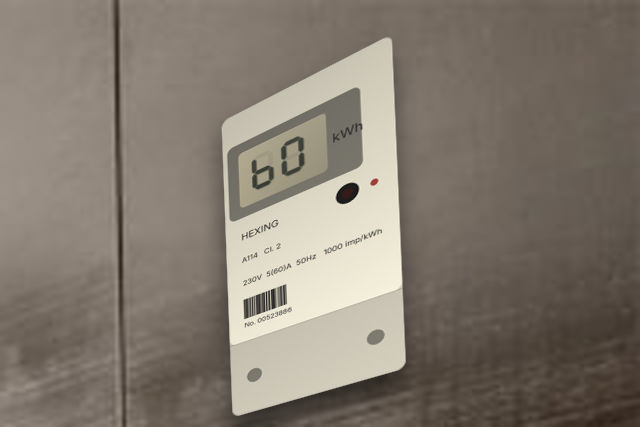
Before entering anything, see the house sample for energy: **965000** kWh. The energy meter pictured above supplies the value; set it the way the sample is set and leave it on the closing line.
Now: **60** kWh
